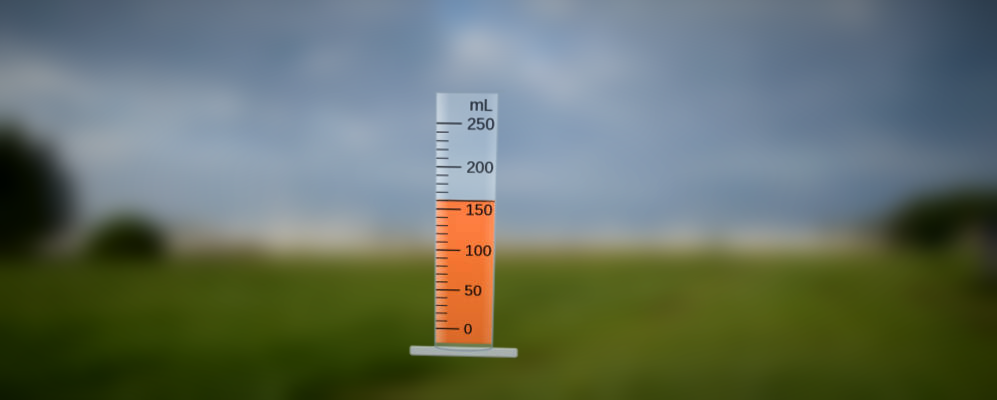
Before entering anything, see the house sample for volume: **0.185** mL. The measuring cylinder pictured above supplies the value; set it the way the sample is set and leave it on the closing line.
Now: **160** mL
